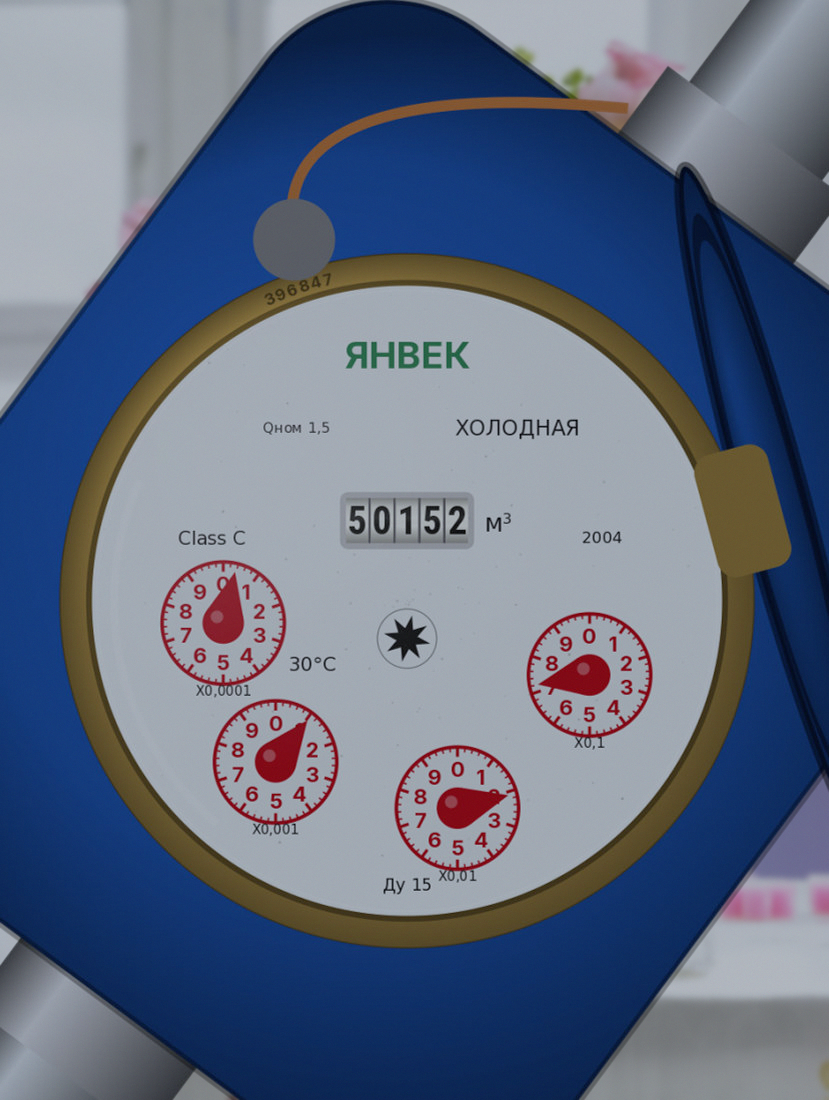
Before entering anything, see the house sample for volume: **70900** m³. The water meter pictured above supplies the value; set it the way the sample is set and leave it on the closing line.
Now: **50152.7210** m³
